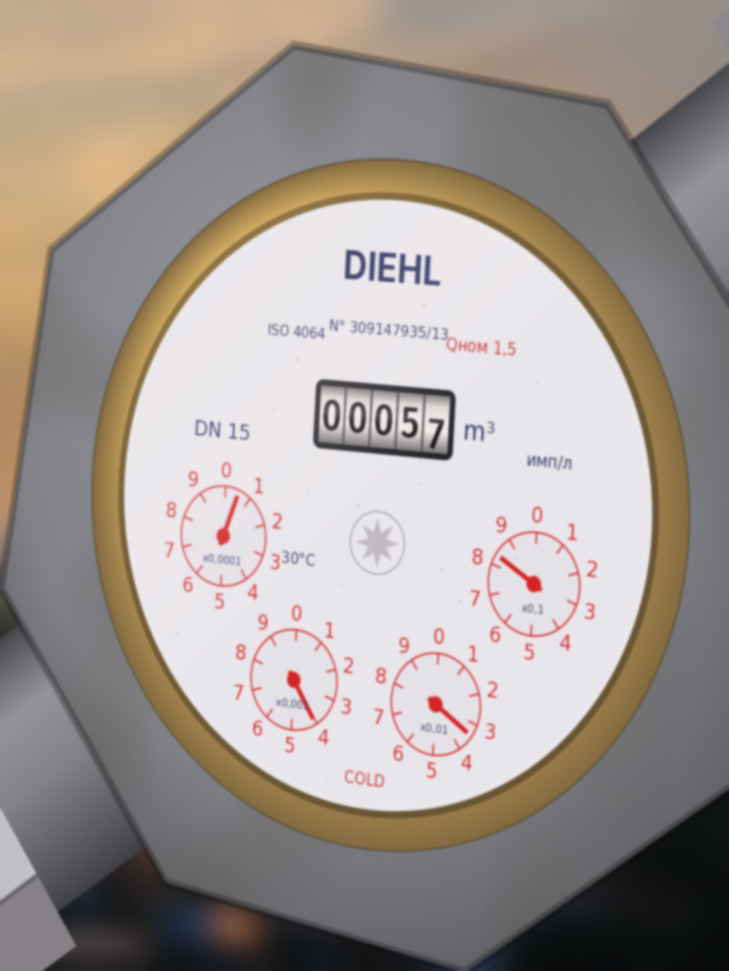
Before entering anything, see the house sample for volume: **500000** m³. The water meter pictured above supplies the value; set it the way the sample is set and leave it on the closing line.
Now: **56.8340** m³
